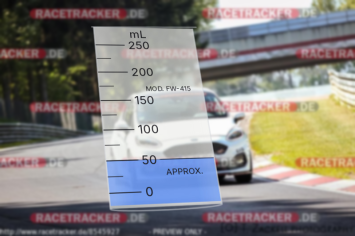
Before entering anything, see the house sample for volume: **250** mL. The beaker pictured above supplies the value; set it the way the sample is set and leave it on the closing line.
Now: **50** mL
